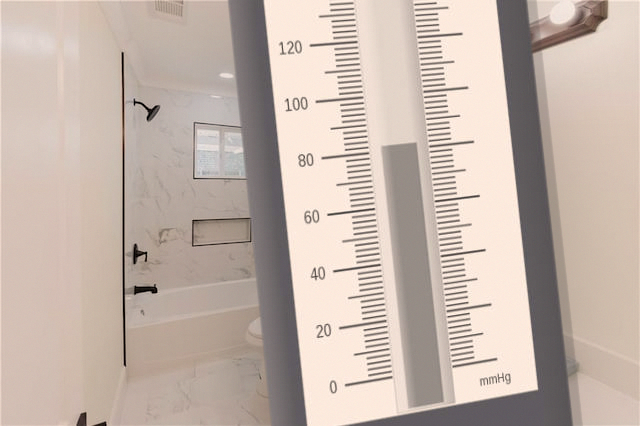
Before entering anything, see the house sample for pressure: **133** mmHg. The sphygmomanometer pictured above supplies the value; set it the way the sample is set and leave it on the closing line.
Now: **82** mmHg
